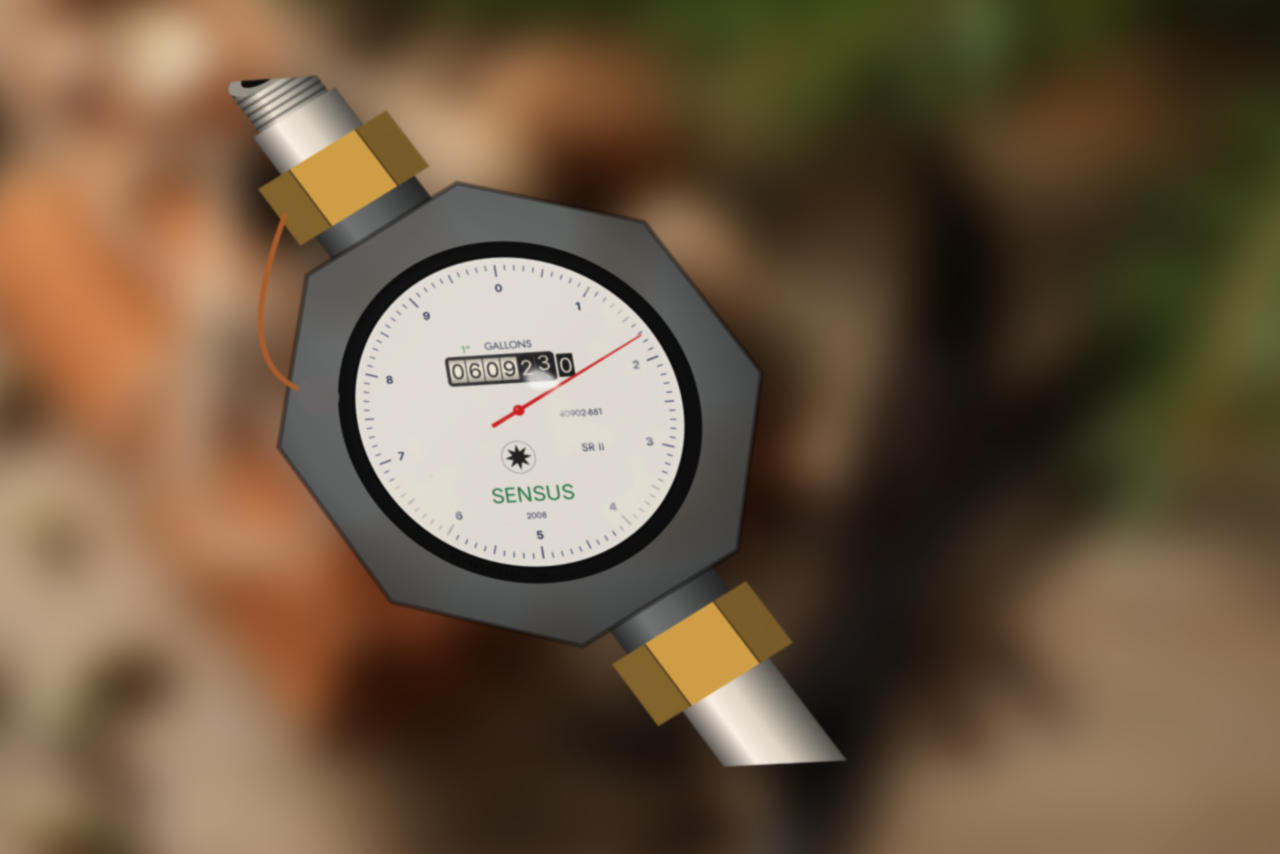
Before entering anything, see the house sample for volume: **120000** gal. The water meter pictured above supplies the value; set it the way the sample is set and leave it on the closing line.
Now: **609231.7** gal
